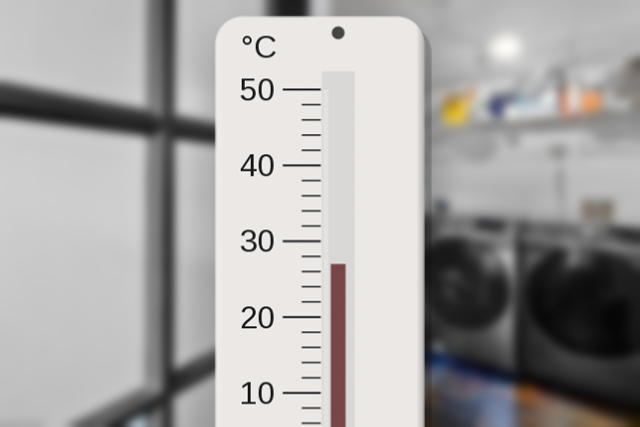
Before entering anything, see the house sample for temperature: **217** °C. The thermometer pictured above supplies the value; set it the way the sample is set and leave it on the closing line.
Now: **27** °C
